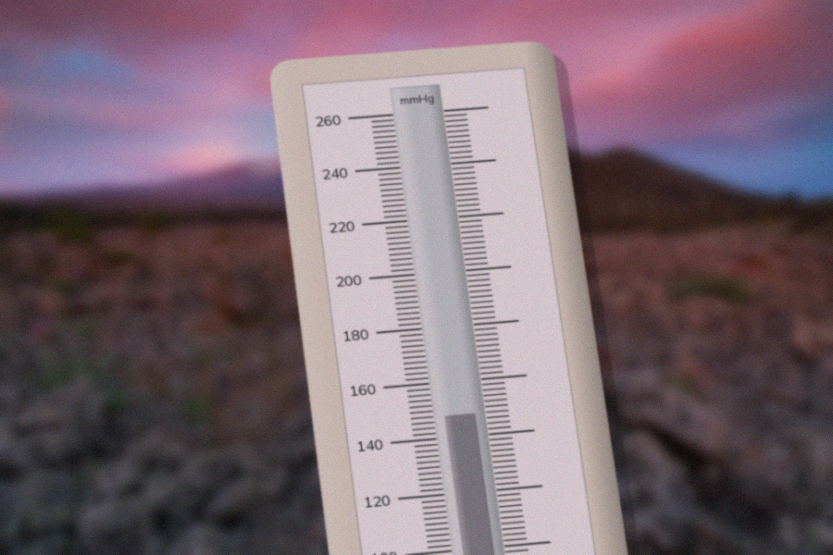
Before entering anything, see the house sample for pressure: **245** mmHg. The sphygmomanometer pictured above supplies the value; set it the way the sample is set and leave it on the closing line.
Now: **148** mmHg
